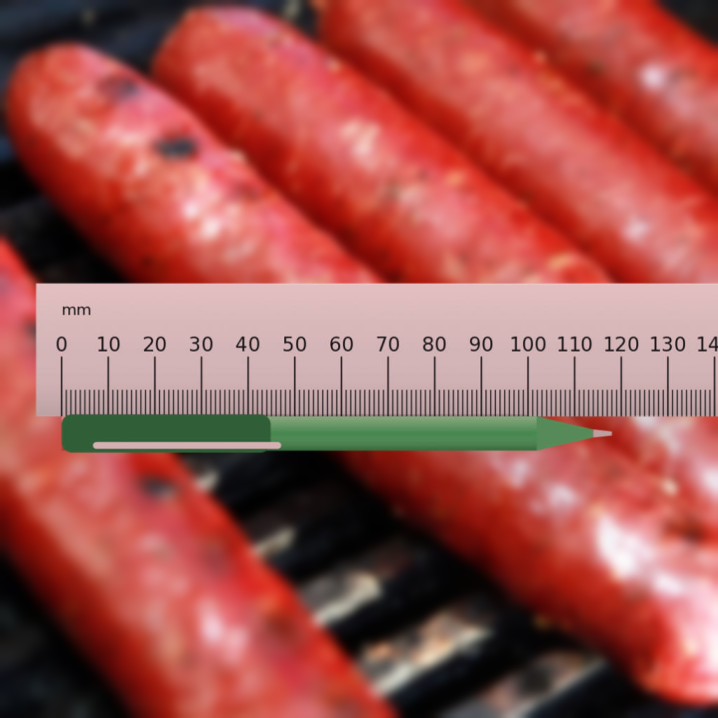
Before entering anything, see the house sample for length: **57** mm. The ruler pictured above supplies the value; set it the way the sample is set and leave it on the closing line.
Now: **118** mm
